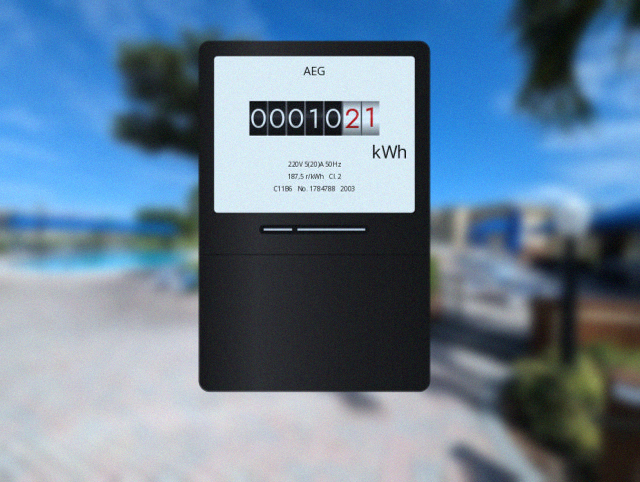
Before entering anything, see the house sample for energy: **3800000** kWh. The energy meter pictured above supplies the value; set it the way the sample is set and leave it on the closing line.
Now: **10.21** kWh
